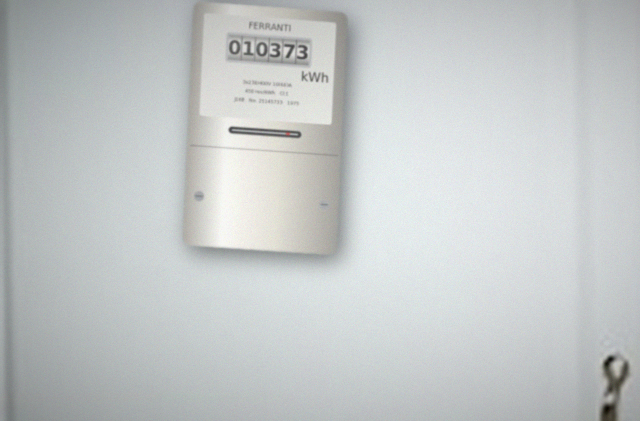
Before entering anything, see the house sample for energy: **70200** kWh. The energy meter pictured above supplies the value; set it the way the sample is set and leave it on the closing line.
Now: **10373** kWh
